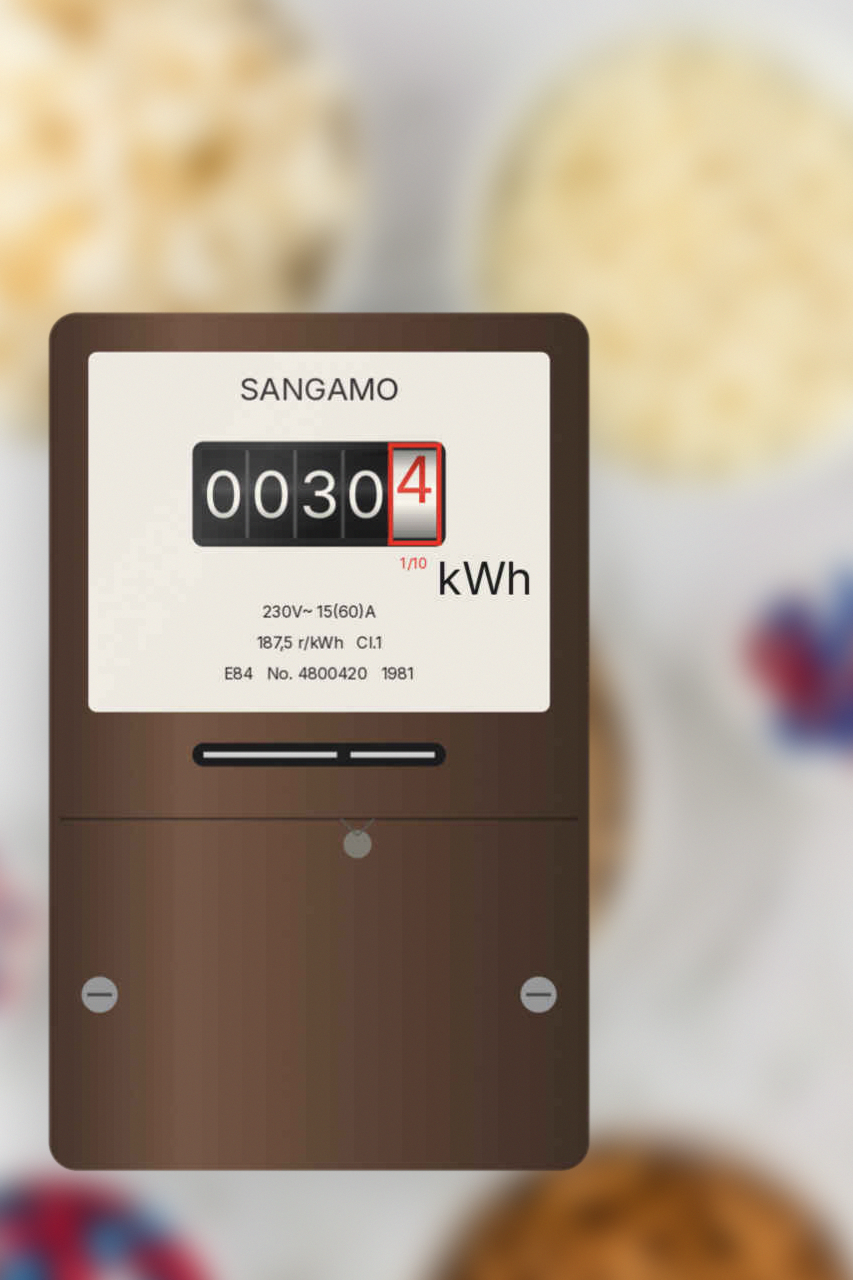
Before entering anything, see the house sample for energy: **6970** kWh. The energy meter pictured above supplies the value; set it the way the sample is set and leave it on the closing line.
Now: **30.4** kWh
